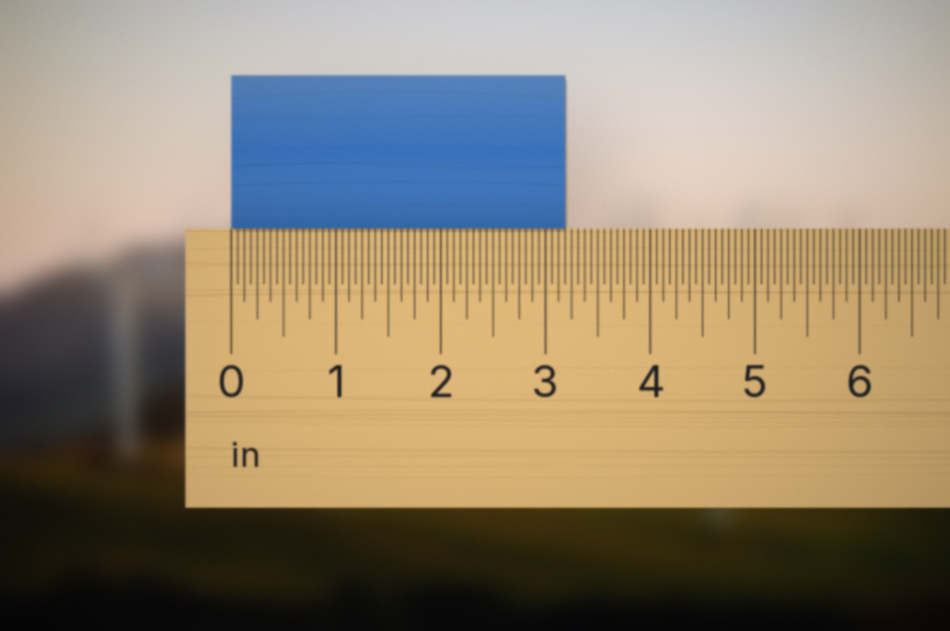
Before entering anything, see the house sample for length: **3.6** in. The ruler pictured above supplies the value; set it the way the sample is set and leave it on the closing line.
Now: **3.1875** in
